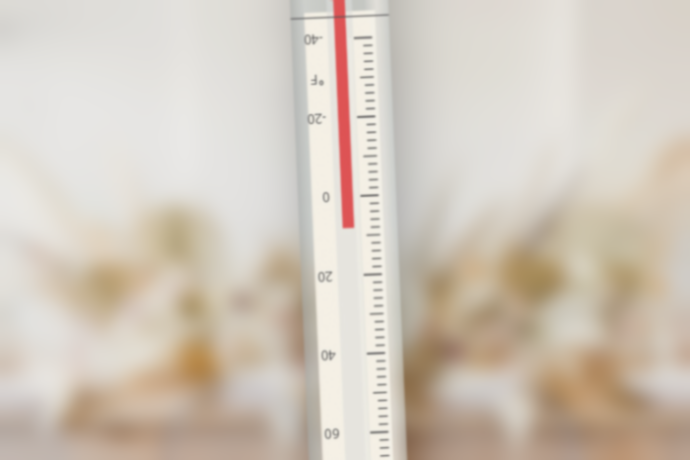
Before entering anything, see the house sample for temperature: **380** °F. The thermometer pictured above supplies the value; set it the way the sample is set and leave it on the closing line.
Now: **8** °F
